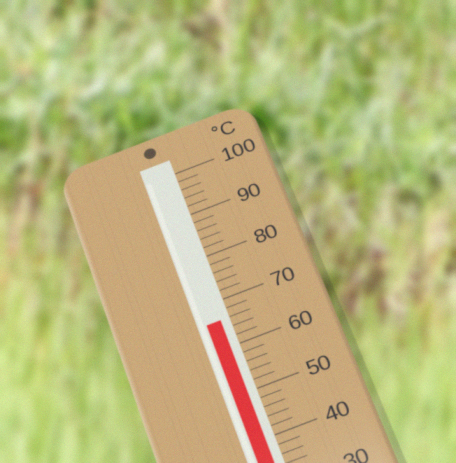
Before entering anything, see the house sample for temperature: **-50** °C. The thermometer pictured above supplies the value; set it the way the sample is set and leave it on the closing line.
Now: **66** °C
